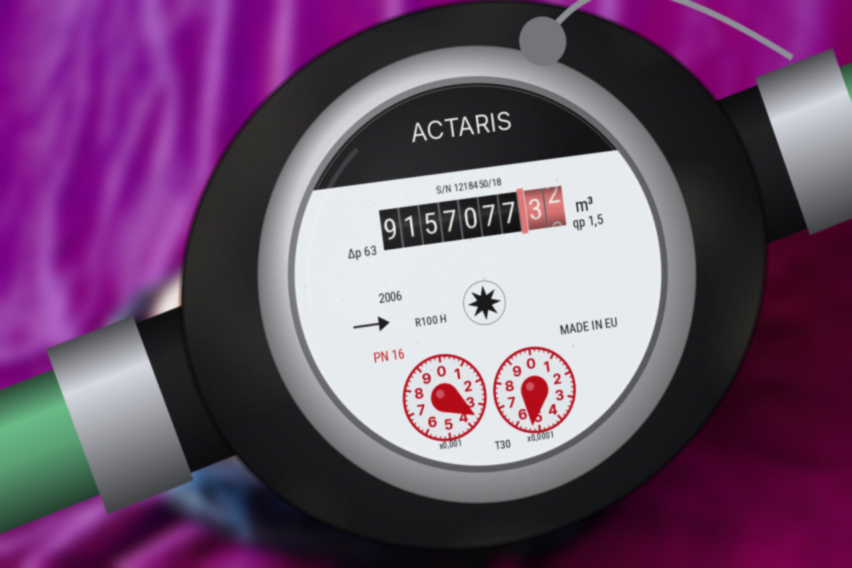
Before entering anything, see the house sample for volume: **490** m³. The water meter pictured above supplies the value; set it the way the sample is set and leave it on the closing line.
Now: **9157077.3235** m³
